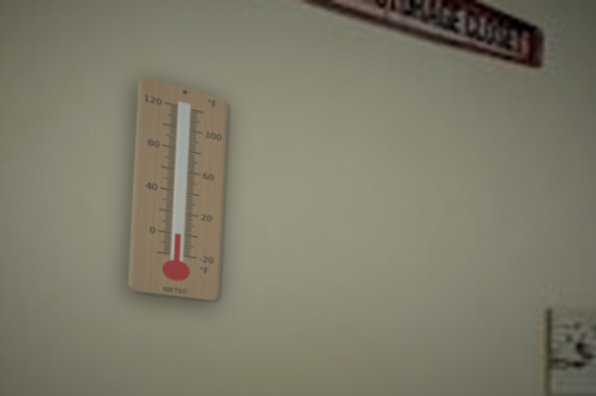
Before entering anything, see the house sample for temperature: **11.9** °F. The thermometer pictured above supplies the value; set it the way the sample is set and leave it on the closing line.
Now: **0** °F
